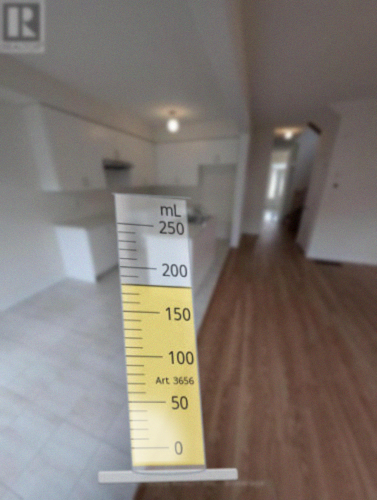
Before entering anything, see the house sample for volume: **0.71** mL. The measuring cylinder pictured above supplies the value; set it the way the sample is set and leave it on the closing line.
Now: **180** mL
